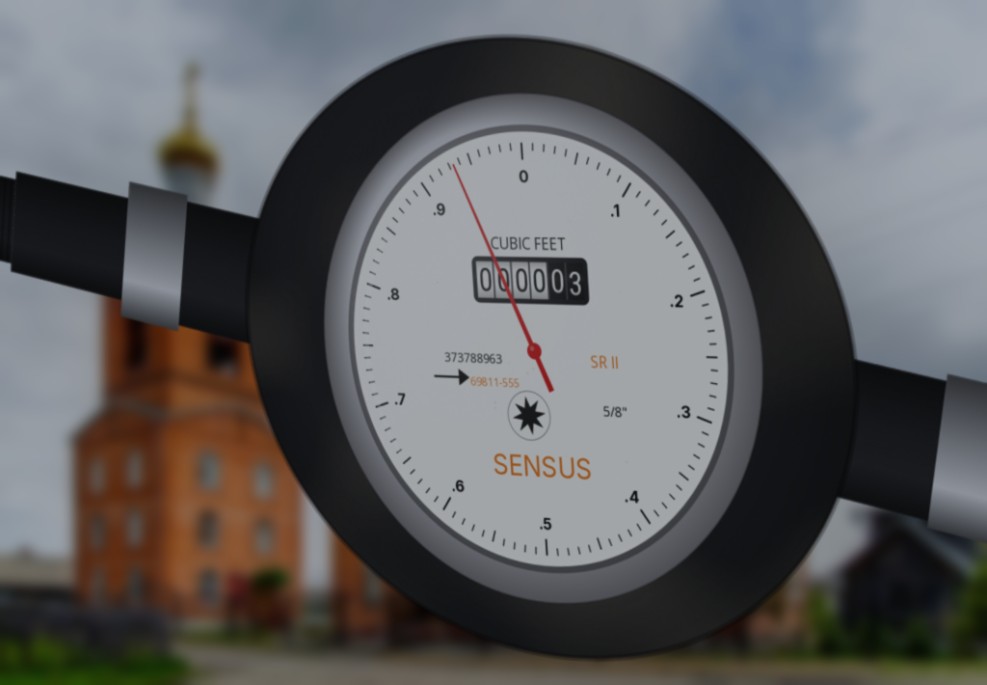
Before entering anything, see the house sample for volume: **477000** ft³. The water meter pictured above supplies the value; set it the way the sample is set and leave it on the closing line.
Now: **2.93** ft³
